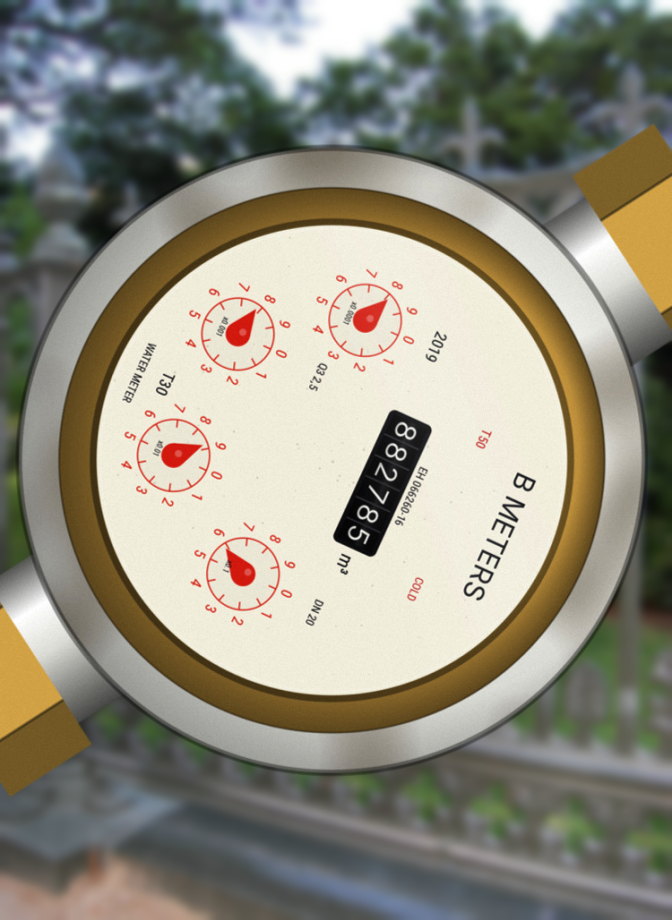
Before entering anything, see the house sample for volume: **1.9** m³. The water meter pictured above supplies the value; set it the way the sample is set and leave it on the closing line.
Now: **882785.5878** m³
